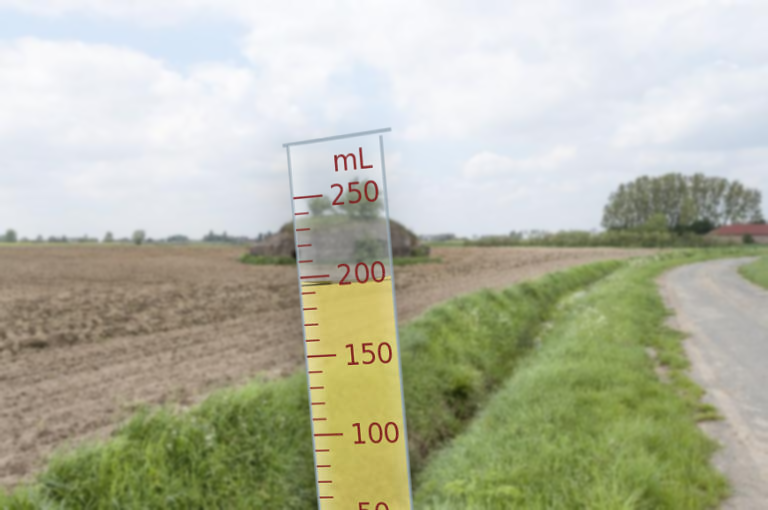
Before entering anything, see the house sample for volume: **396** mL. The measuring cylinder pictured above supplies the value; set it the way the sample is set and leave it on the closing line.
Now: **195** mL
